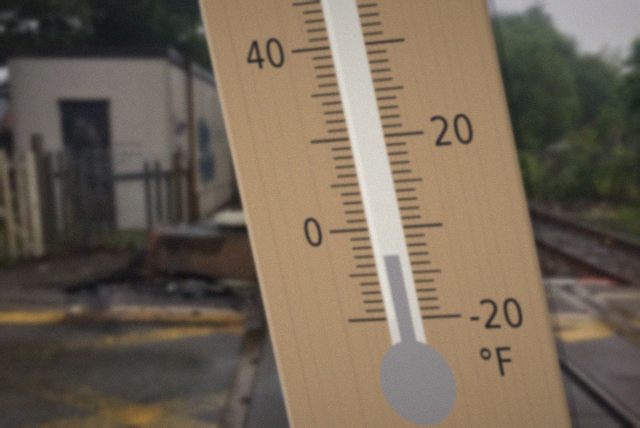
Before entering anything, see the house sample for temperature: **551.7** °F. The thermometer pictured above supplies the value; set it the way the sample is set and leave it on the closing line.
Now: **-6** °F
